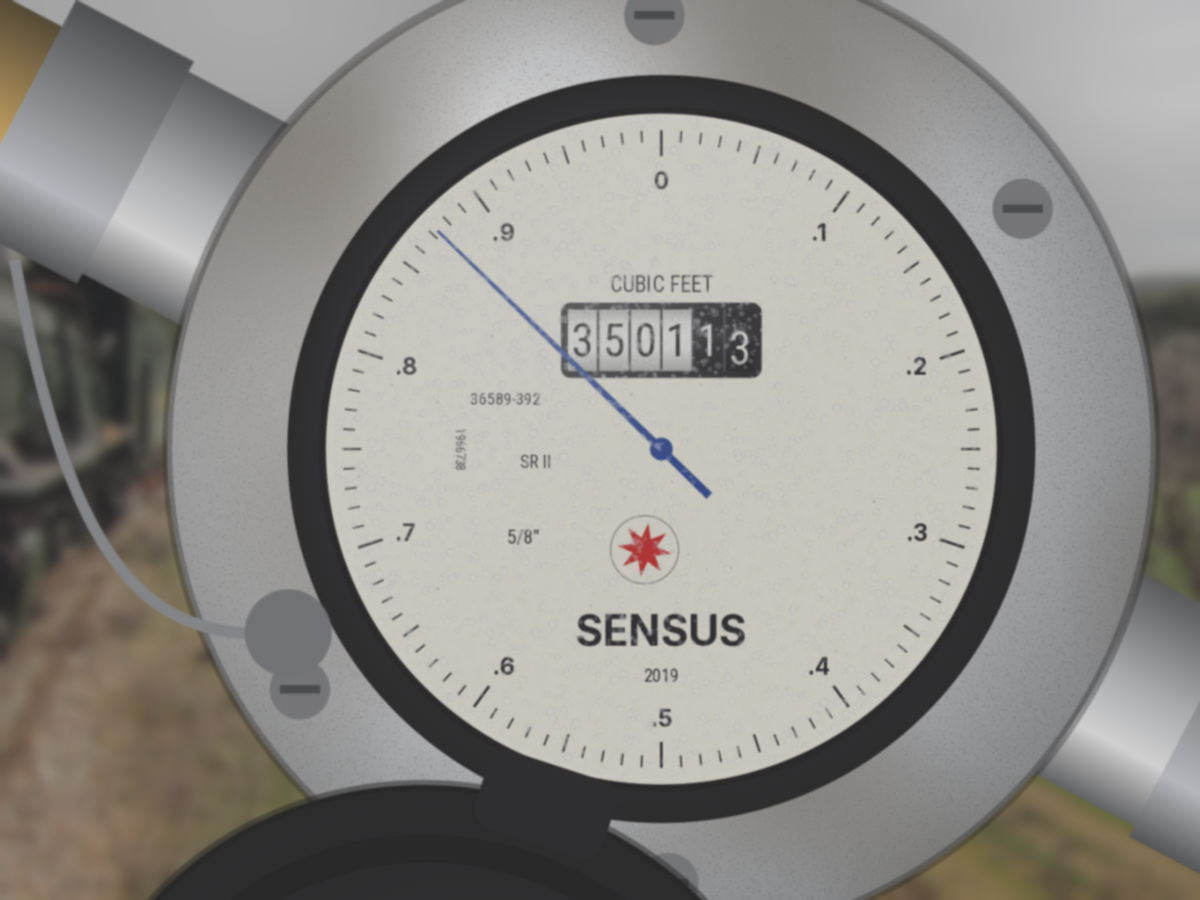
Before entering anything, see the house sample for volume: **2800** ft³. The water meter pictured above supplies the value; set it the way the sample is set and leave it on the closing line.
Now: **350112.87** ft³
